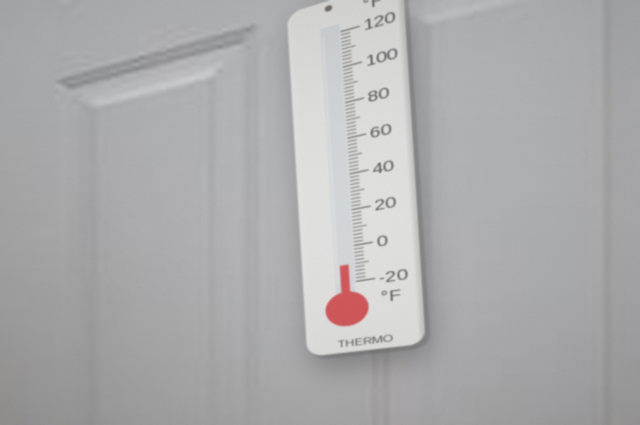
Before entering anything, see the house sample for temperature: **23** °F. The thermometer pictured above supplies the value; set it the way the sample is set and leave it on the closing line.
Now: **-10** °F
